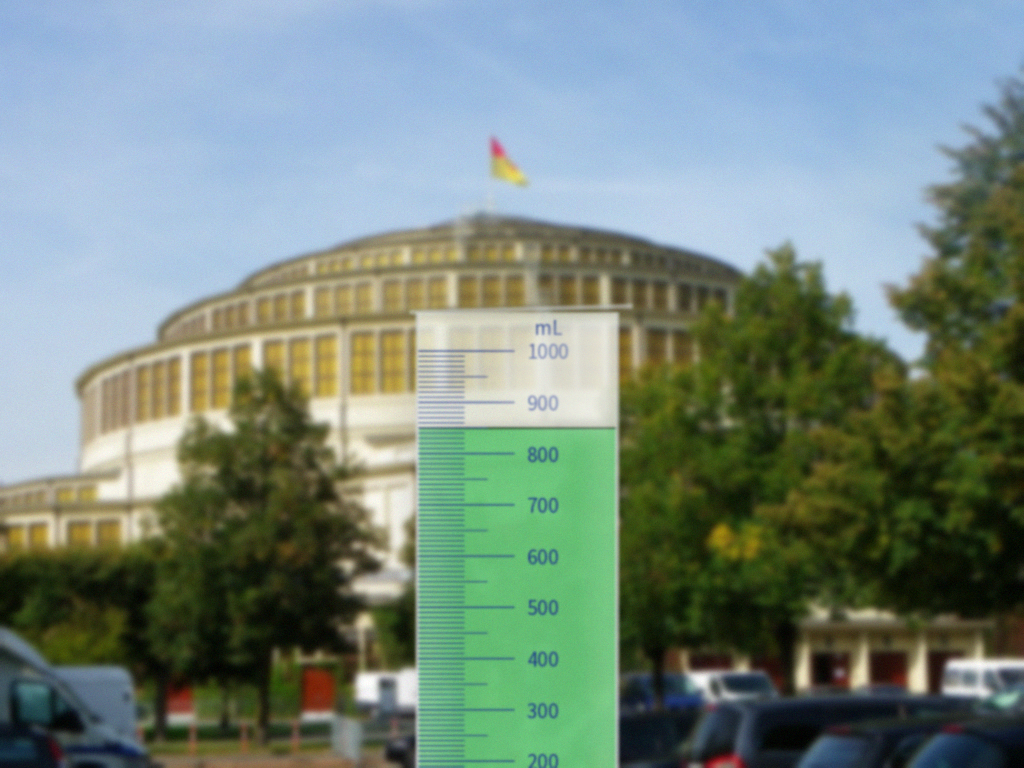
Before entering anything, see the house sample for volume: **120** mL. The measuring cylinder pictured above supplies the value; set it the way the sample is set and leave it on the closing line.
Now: **850** mL
